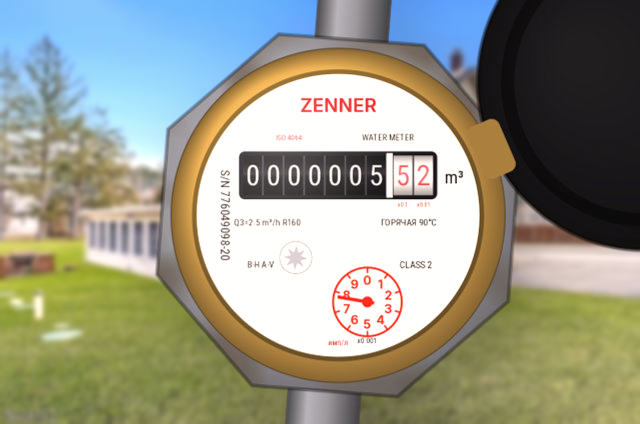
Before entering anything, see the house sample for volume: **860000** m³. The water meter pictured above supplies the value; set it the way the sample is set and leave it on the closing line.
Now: **5.527** m³
